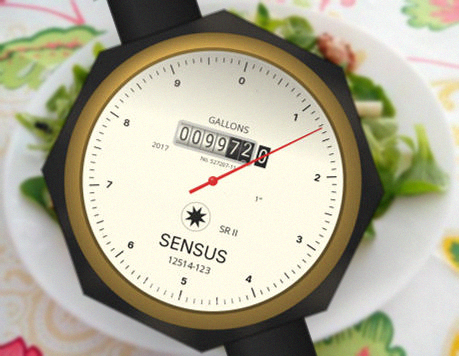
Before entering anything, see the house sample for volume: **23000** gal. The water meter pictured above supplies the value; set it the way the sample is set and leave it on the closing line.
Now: **99721.3** gal
